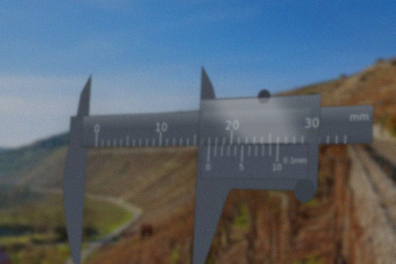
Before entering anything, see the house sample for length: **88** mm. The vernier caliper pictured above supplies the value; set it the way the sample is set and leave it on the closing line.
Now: **17.0** mm
